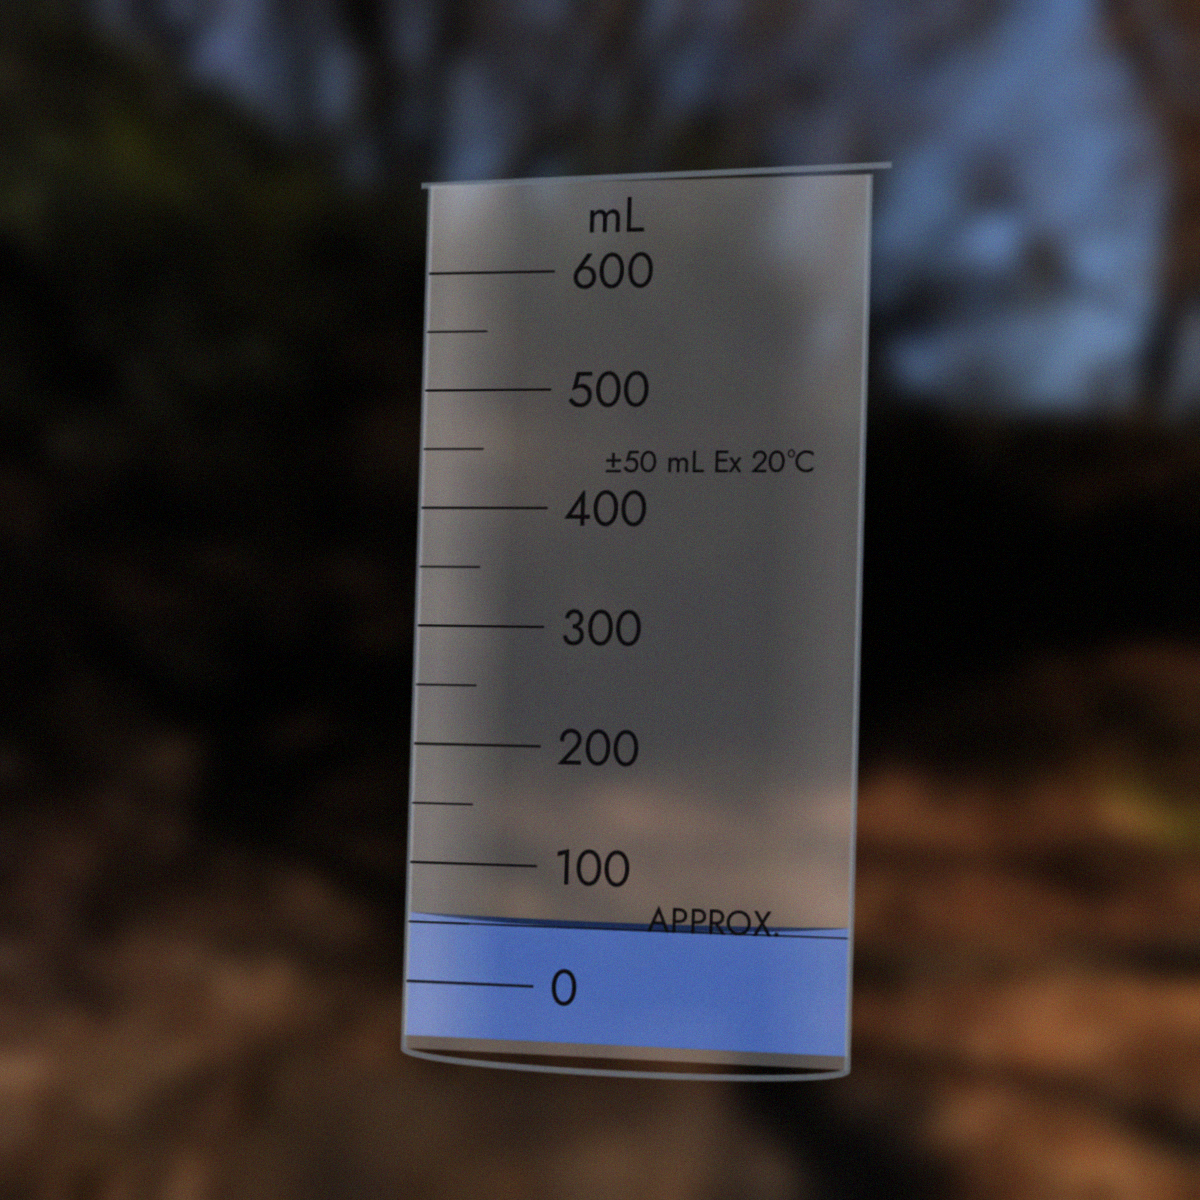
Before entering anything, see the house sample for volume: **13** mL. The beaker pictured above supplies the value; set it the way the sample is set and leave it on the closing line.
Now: **50** mL
